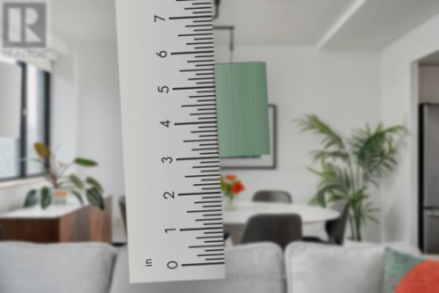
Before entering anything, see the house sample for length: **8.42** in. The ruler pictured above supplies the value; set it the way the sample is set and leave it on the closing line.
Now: **2.625** in
